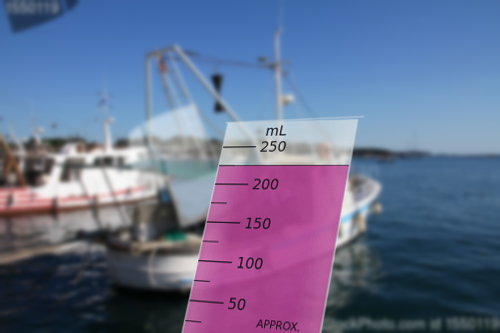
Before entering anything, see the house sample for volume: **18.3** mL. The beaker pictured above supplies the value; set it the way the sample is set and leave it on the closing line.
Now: **225** mL
